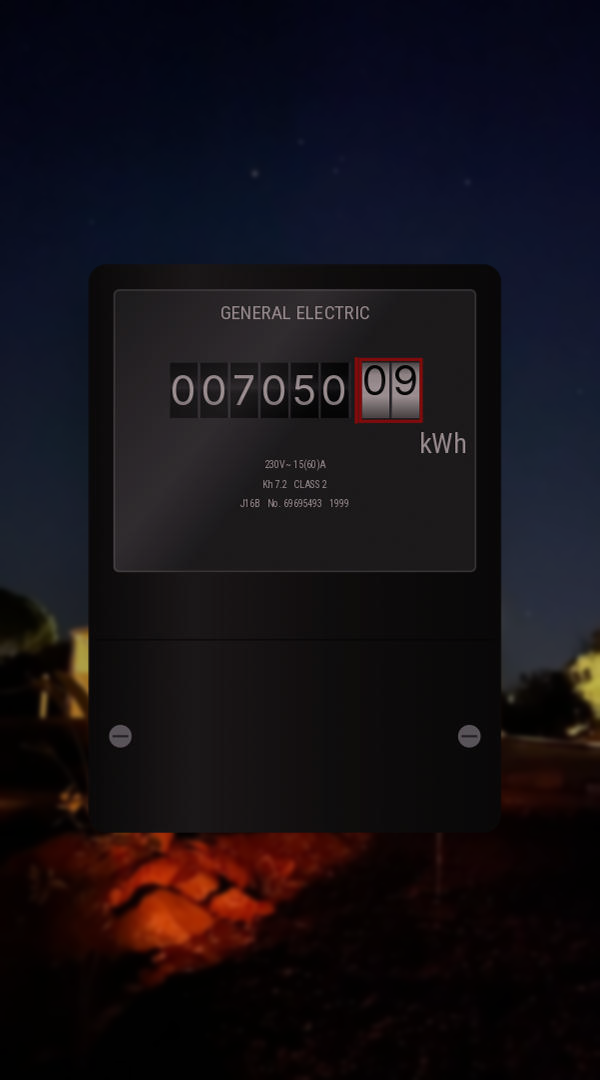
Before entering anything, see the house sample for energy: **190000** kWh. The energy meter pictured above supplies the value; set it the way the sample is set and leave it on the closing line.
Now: **7050.09** kWh
